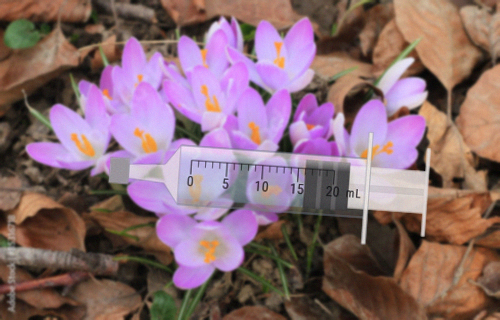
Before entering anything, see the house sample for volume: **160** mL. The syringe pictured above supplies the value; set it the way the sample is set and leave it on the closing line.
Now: **16** mL
